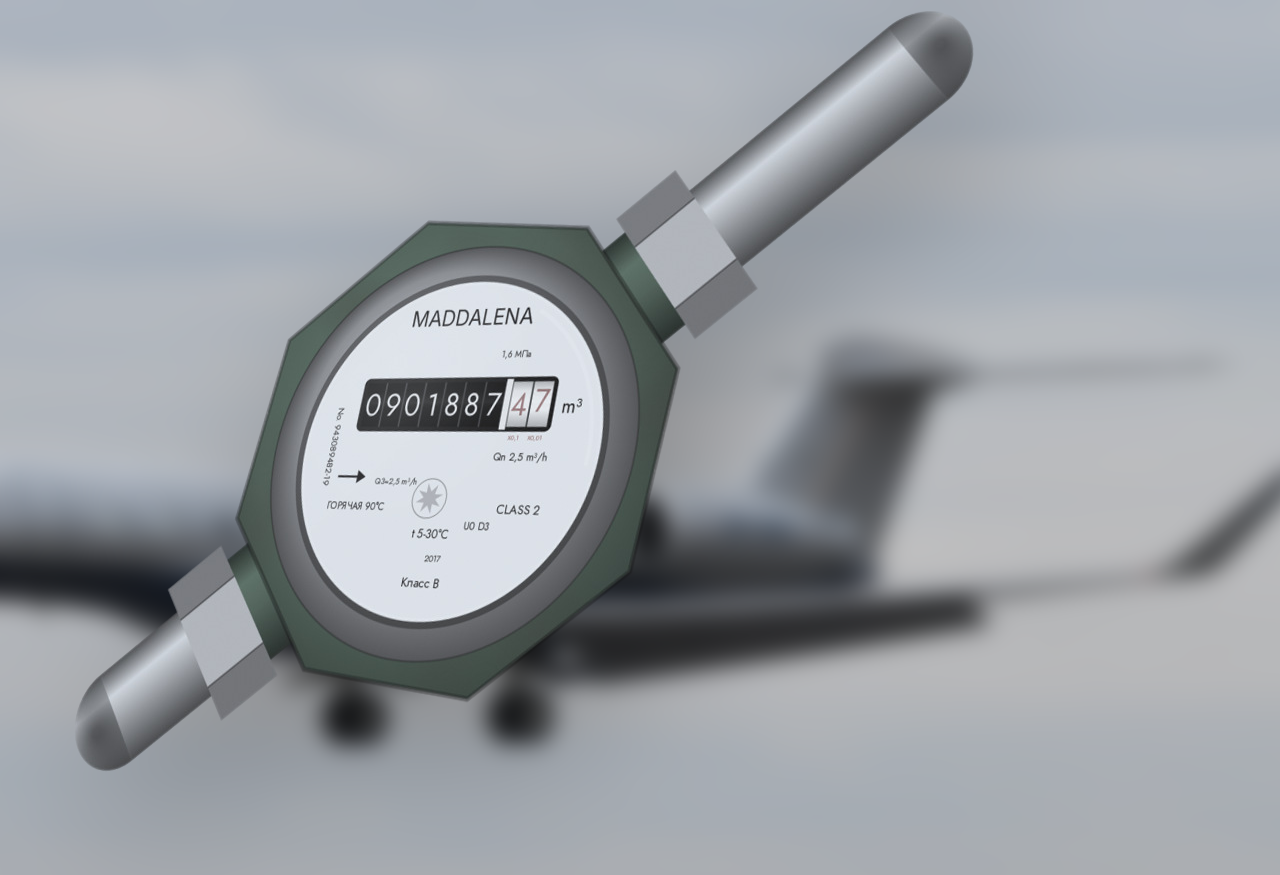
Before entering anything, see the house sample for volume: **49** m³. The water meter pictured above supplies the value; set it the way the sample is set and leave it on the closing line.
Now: **901887.47** m³
